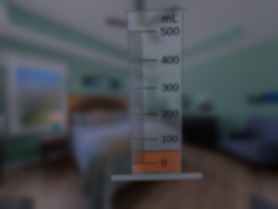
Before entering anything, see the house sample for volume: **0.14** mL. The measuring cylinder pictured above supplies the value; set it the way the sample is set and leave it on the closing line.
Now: **50** mL
